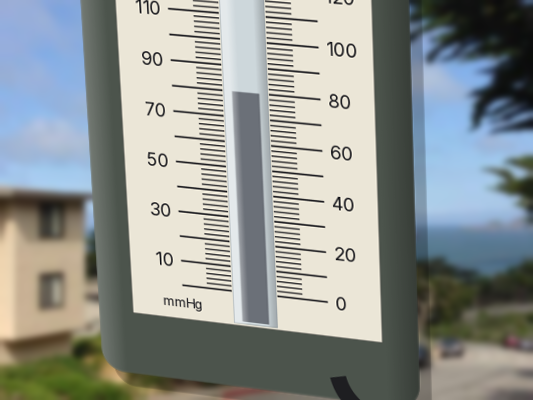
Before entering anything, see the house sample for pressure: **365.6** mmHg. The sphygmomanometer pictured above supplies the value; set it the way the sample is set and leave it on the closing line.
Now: **80** mmHg
